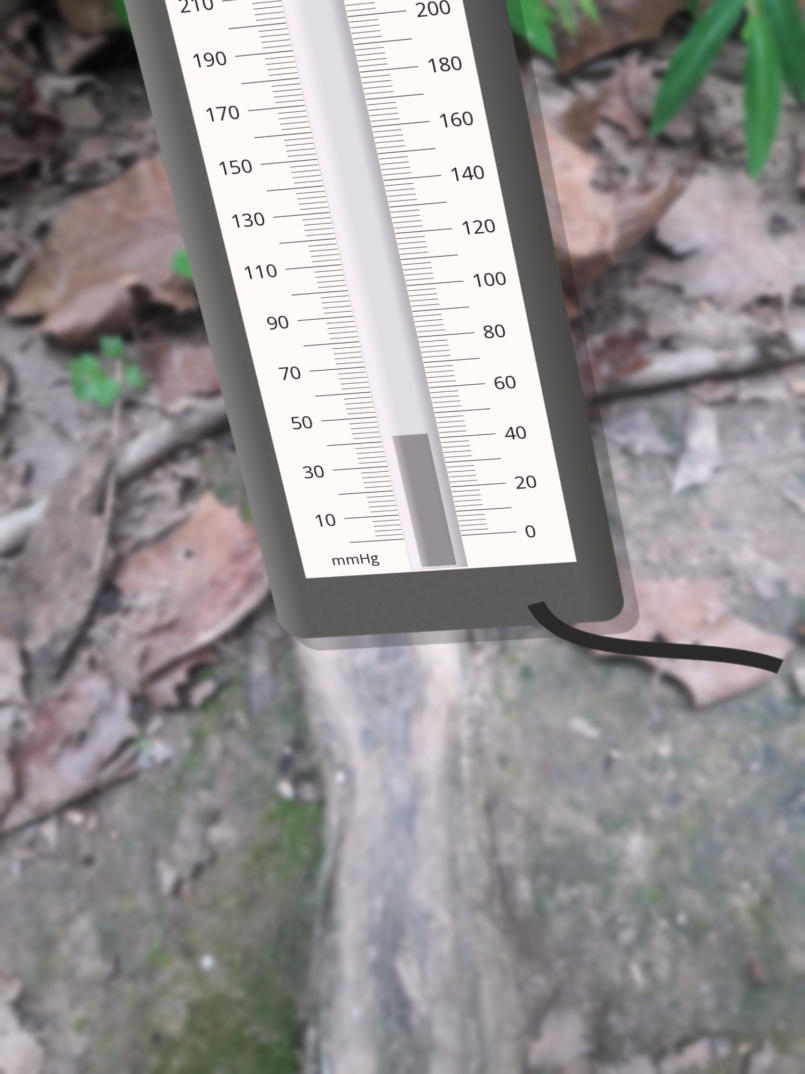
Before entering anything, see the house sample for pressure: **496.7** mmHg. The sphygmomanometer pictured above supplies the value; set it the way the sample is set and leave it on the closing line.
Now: **42** mmHg
